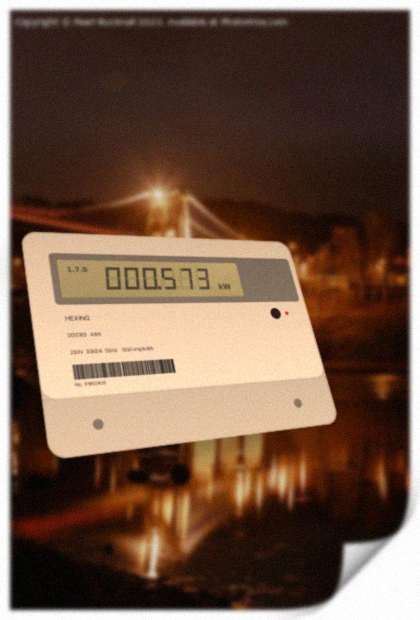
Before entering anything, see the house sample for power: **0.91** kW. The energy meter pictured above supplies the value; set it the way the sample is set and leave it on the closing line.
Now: **0.573** kW
